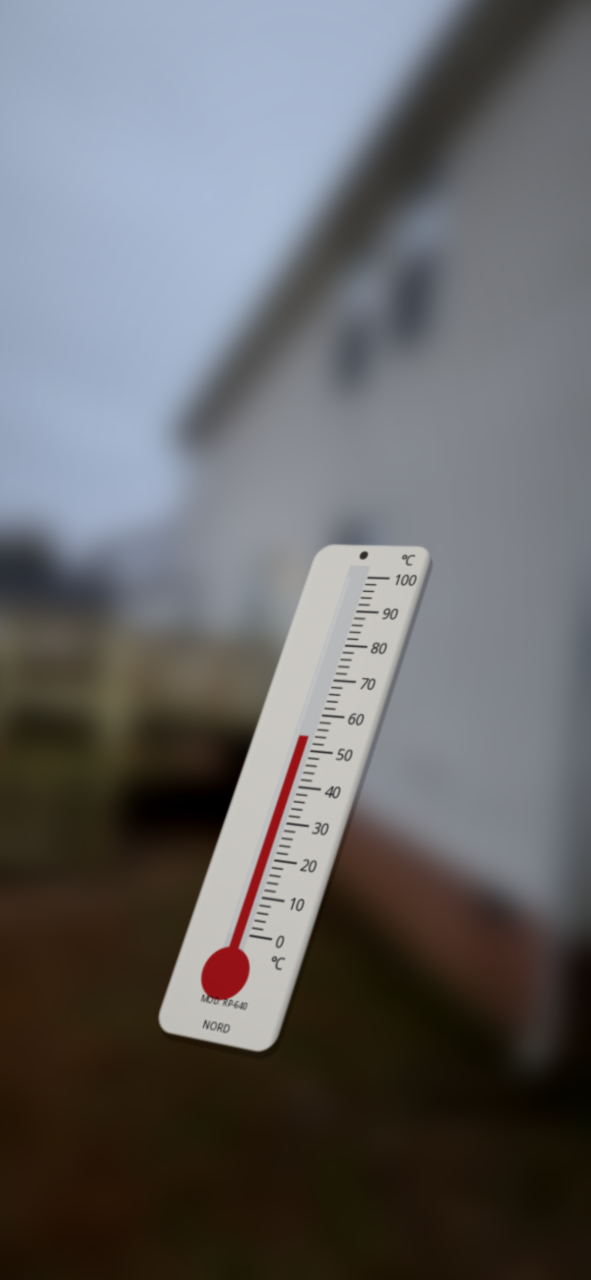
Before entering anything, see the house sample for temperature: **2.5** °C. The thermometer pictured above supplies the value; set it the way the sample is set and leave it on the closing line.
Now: **54** °C
